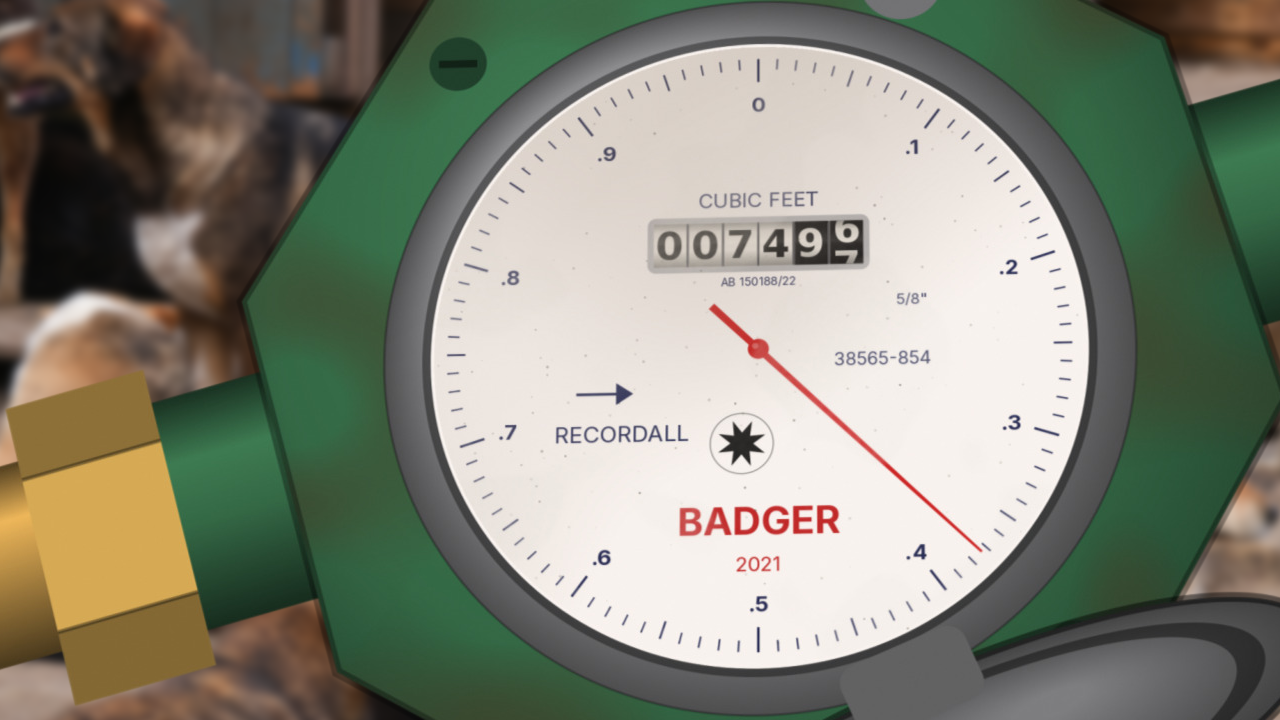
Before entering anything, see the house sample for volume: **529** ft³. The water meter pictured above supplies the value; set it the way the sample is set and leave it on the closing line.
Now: **7496.37** ft³
